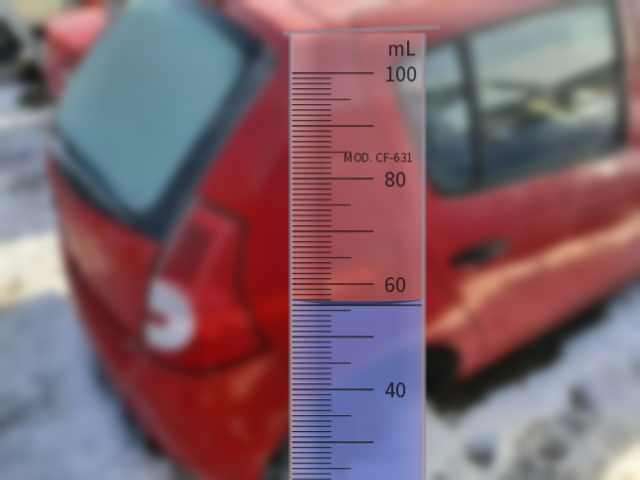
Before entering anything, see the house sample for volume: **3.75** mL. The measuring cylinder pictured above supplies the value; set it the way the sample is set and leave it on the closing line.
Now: **56** mL
